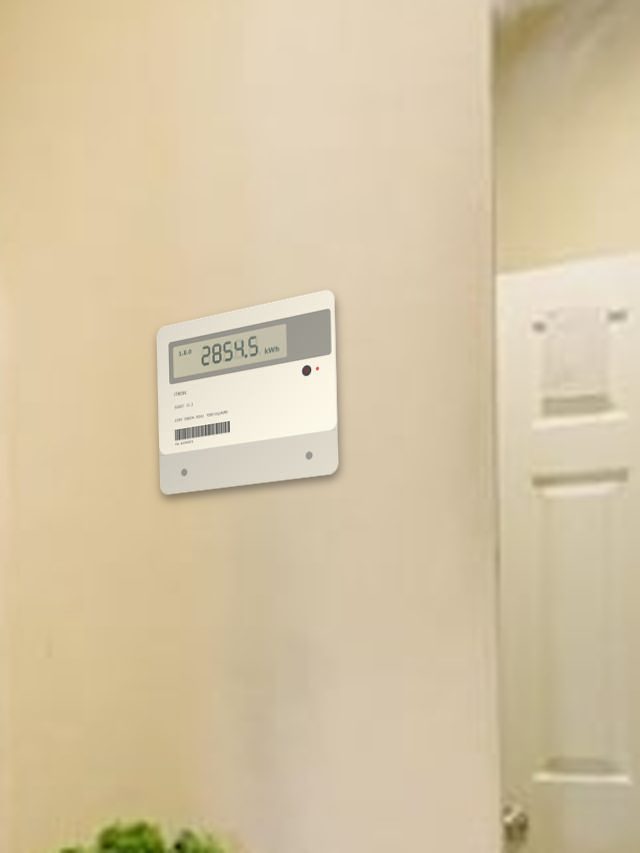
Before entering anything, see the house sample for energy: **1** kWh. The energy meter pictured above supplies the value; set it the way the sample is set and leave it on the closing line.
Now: **2854.5** kWh
